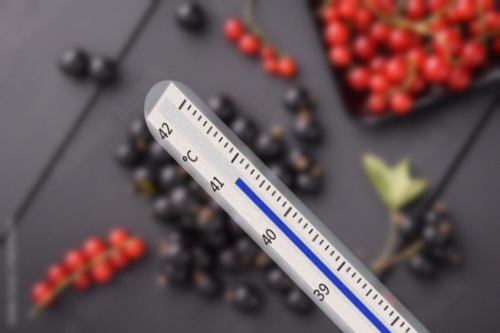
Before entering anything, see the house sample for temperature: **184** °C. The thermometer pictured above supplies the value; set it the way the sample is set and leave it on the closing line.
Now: **40.8** °C
